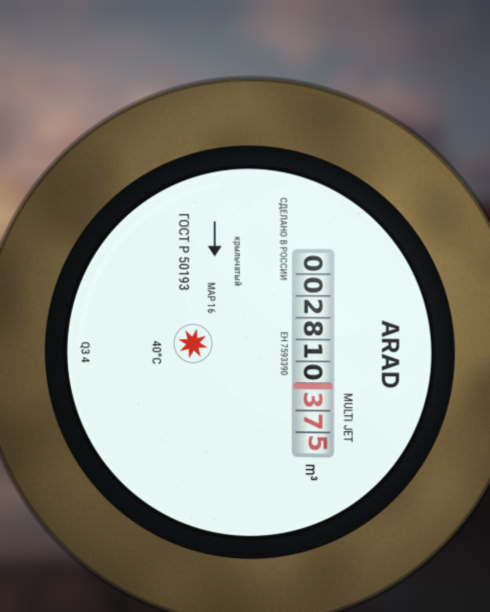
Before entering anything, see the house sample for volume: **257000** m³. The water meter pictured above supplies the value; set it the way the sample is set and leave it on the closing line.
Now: **2810.375** m³
